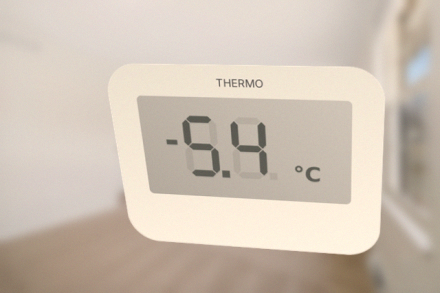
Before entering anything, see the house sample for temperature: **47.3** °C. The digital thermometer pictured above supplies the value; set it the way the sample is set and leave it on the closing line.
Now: **-5.4** °C
